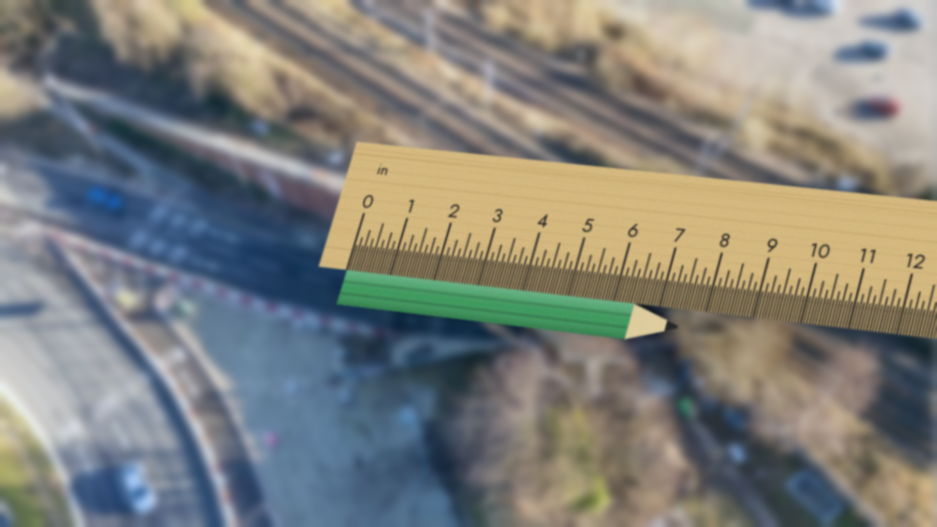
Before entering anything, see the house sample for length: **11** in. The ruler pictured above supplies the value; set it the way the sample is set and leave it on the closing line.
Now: **7.5** in
